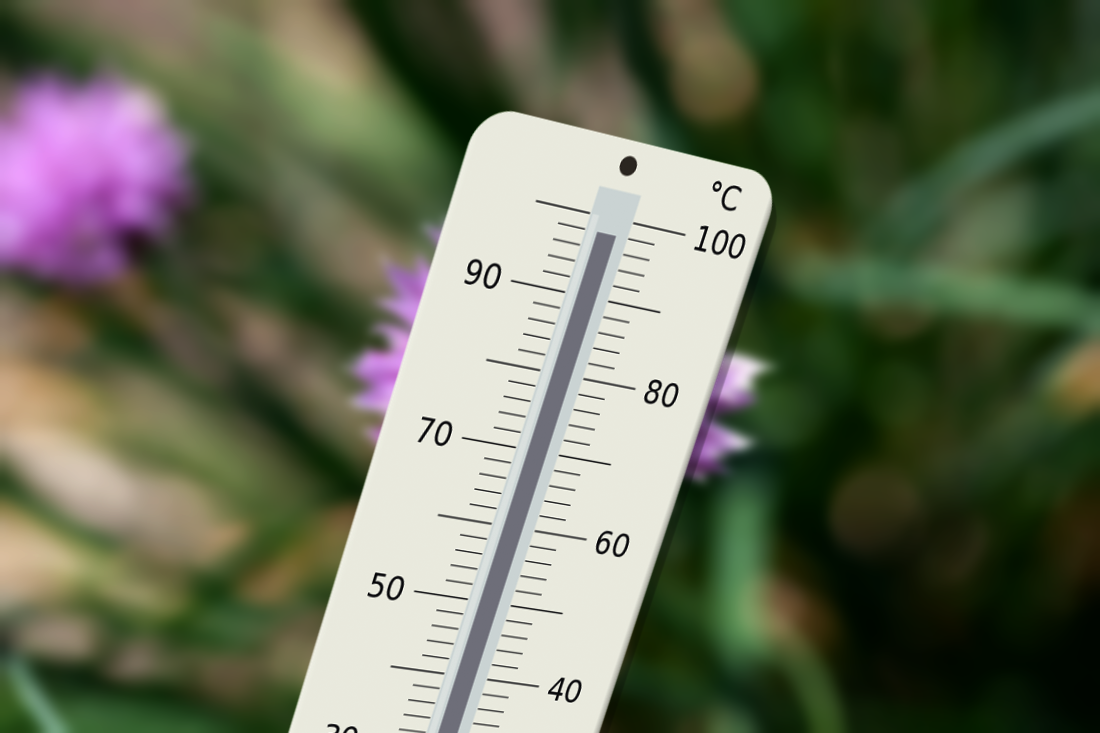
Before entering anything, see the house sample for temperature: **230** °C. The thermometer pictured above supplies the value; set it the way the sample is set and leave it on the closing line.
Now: **98** °C
